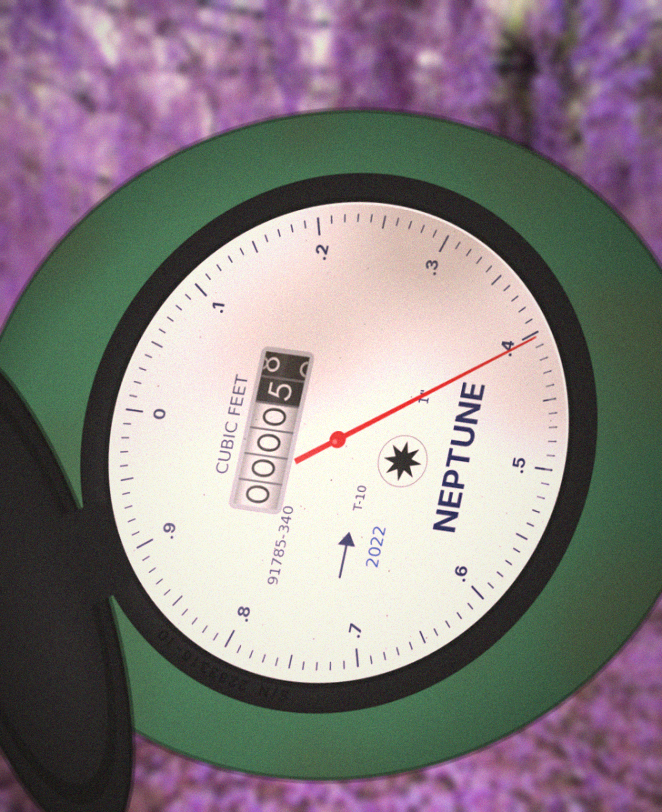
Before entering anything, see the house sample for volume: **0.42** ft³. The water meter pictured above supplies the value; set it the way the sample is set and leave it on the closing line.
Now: **58.40** ft³
